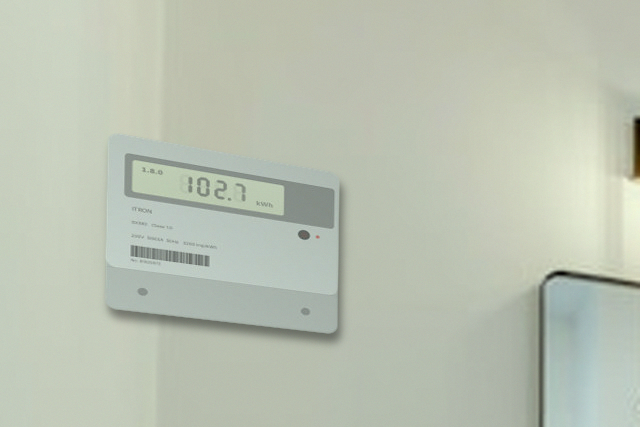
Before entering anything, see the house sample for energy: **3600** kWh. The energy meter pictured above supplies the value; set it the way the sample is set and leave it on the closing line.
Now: **102.7** kWh
